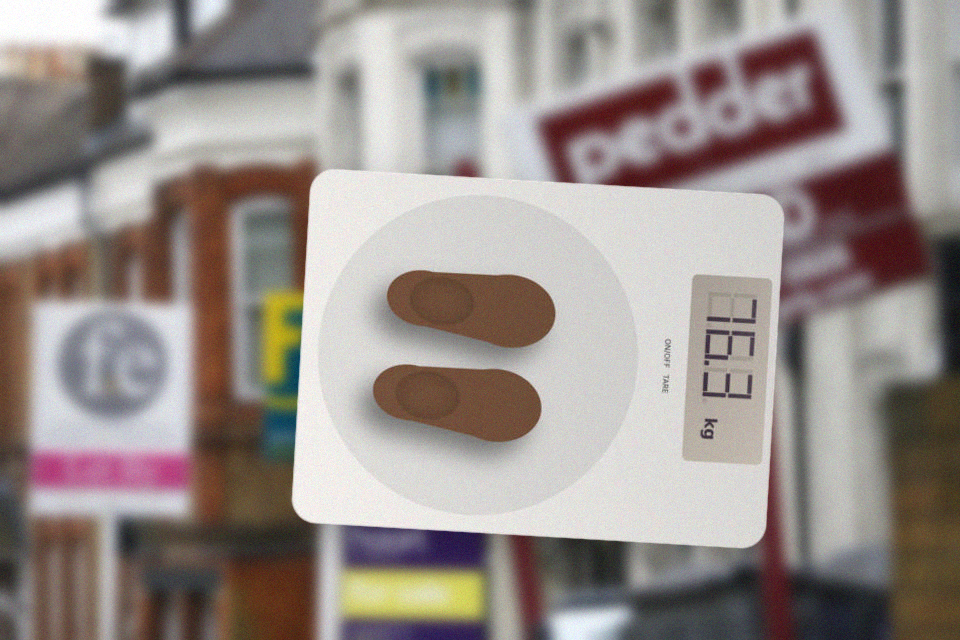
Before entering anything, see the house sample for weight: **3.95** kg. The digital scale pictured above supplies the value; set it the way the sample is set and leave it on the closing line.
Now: **76.3** kg
